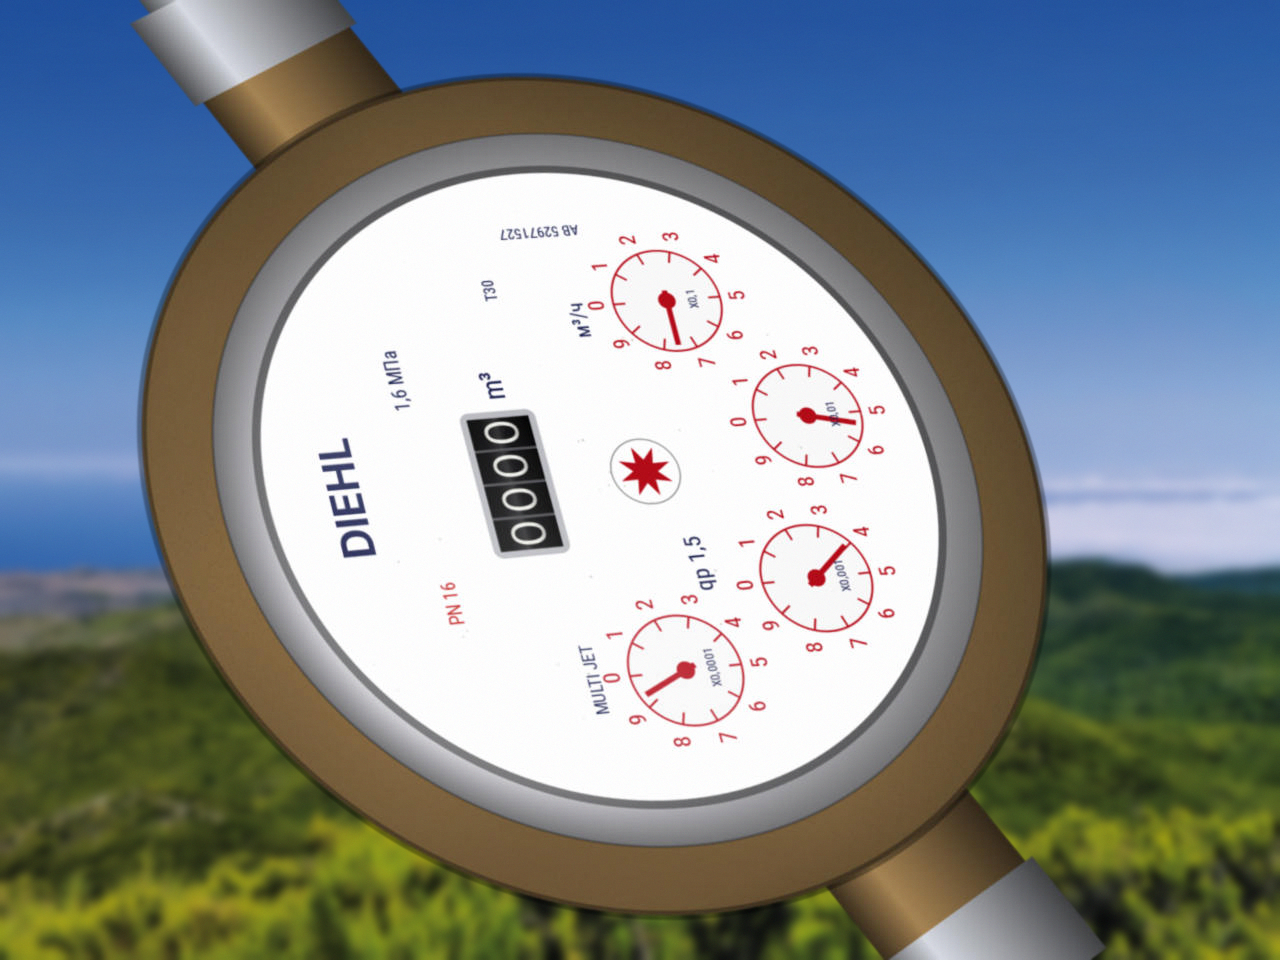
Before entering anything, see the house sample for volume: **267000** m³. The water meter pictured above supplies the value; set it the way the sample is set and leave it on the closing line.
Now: **0.7539** m³
